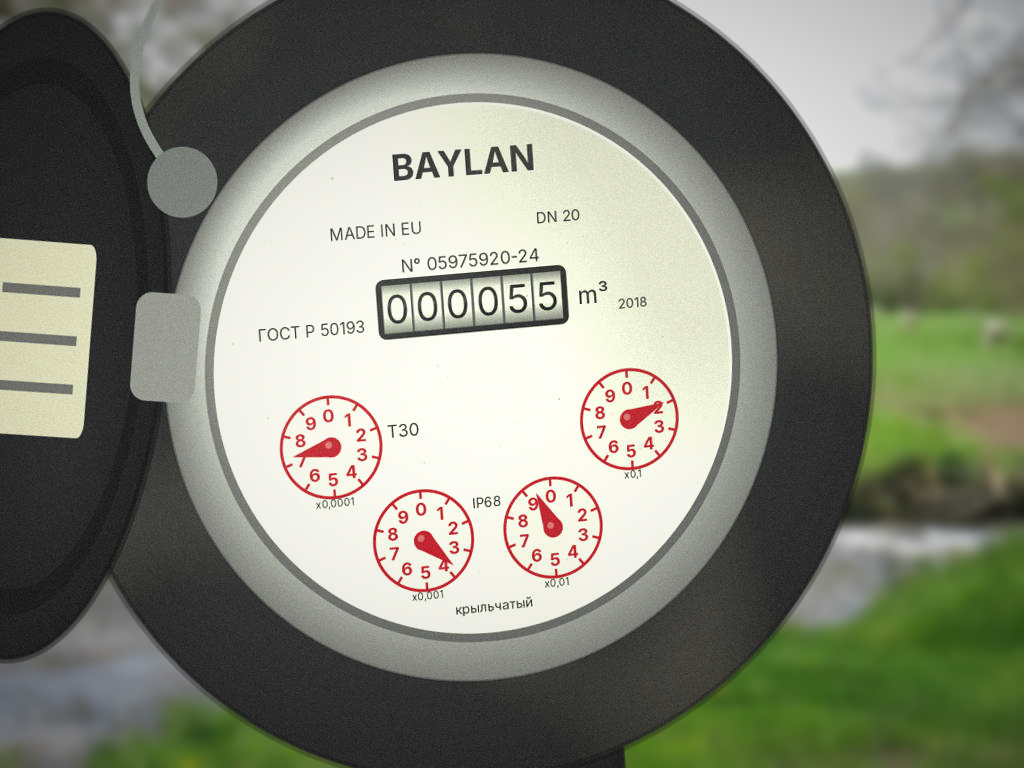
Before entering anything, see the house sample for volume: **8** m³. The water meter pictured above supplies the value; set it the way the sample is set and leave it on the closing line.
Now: **55.1937** m³
